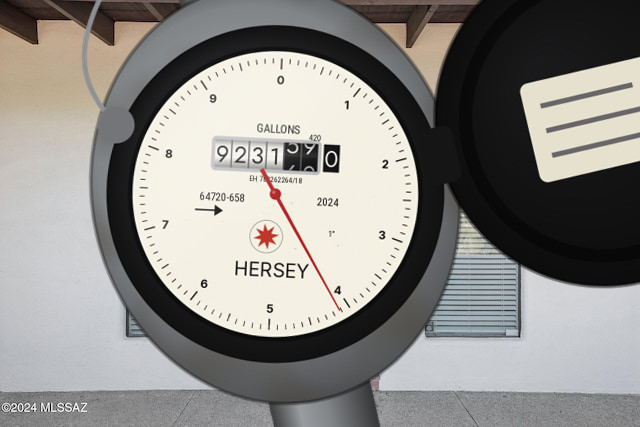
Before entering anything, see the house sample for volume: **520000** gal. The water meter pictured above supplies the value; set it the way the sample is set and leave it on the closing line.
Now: **9231594.1** gal
